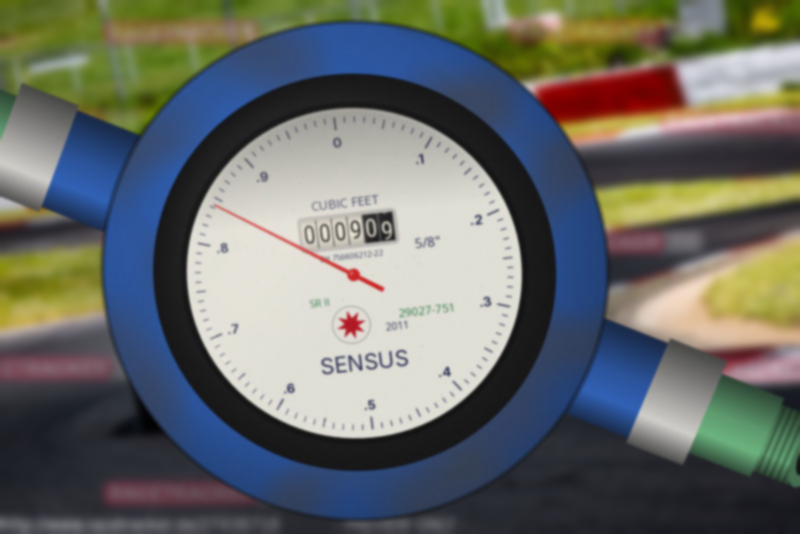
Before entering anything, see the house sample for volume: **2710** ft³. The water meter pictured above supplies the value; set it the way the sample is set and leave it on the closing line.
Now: **908.84** ft³
